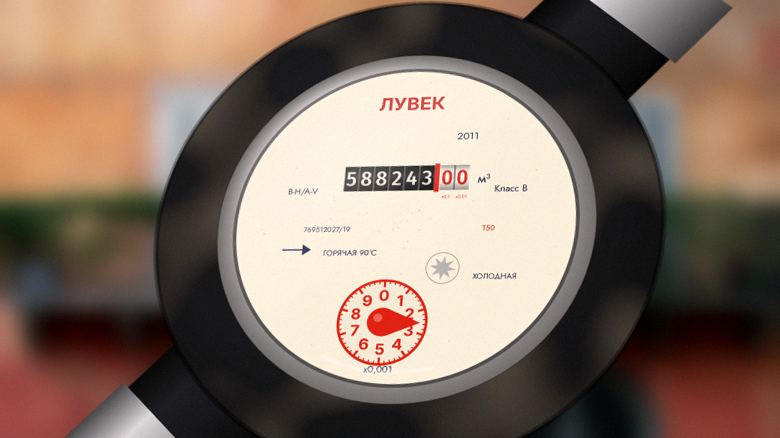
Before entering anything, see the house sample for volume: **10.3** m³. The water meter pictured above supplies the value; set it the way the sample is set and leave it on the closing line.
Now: **588243.002** m³
